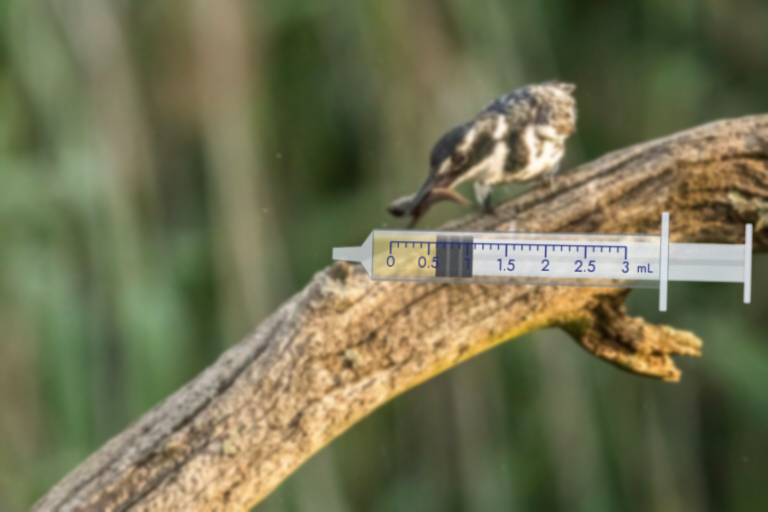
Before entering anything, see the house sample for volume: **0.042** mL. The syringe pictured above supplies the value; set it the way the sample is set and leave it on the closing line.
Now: **0.6** mL
